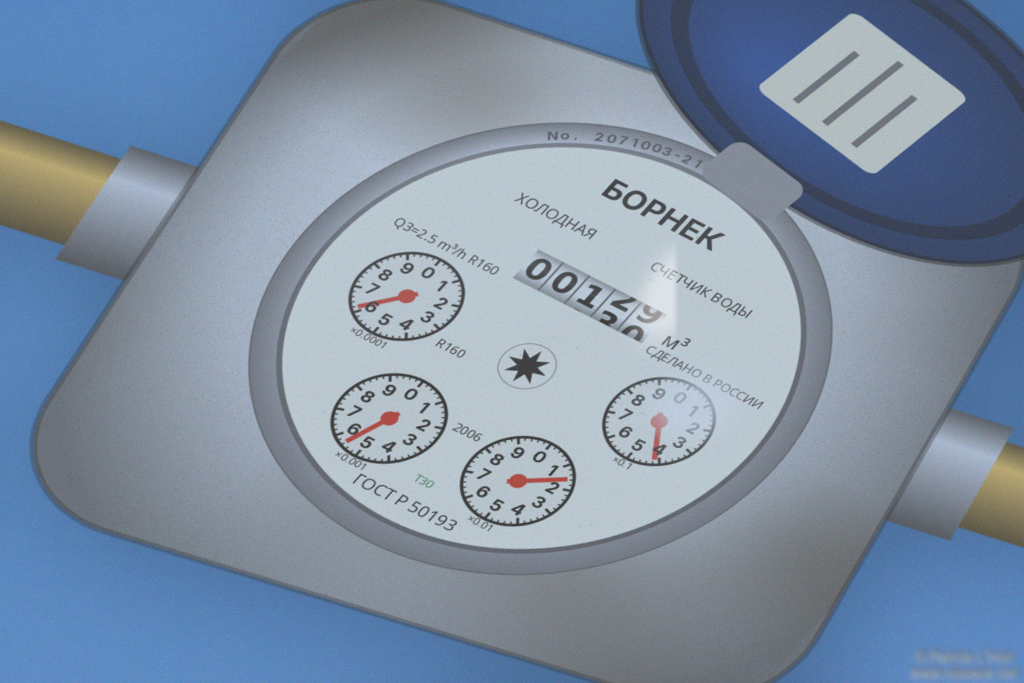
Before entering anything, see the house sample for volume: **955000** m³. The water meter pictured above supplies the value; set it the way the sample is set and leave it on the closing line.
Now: **129.4156** m³
